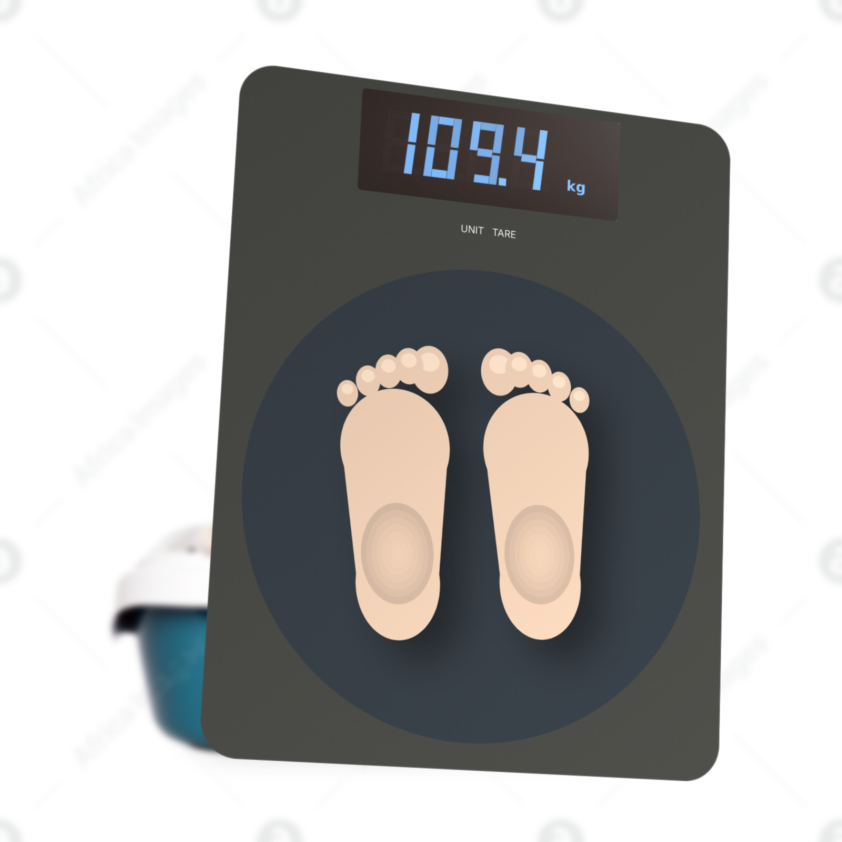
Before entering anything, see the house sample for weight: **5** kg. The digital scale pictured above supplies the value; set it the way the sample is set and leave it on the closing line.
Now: **109.4** kg
